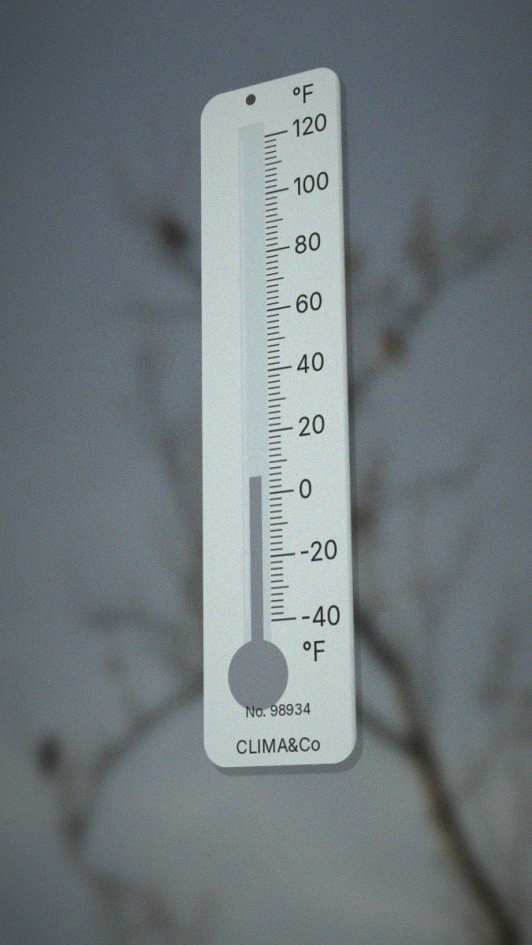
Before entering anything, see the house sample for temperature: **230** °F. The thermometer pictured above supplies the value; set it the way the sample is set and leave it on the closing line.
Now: **6** °F
